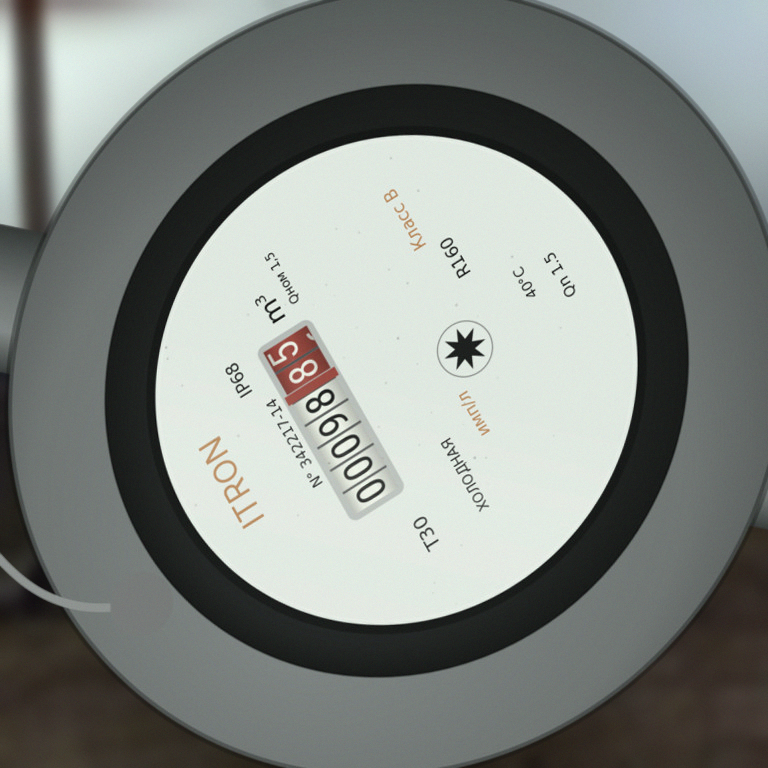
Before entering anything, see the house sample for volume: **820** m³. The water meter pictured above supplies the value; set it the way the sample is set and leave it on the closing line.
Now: **98.85** m³
